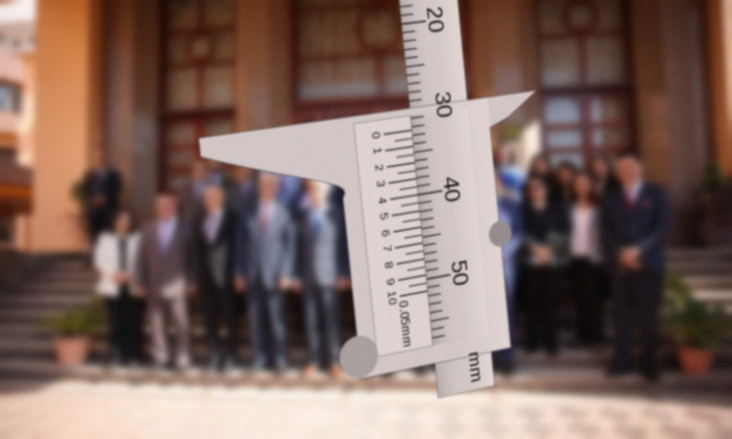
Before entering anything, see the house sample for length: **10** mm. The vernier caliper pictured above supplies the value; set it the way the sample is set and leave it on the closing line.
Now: **32.4** mm
